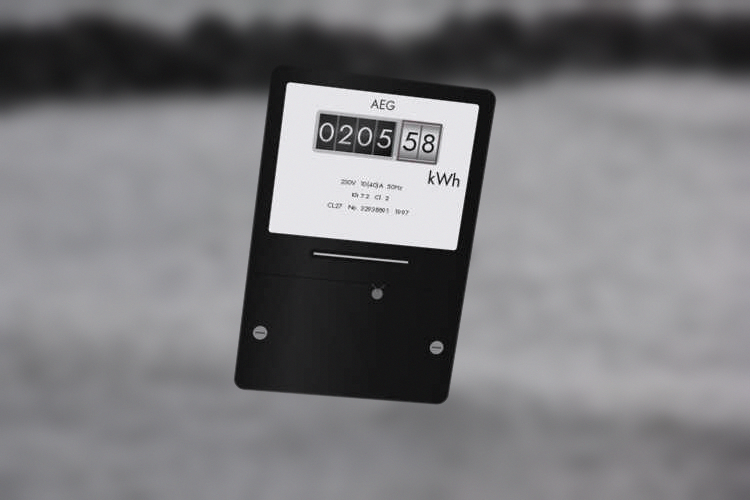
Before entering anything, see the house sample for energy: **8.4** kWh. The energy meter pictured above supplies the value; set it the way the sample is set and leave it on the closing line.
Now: **205.58** kWh
